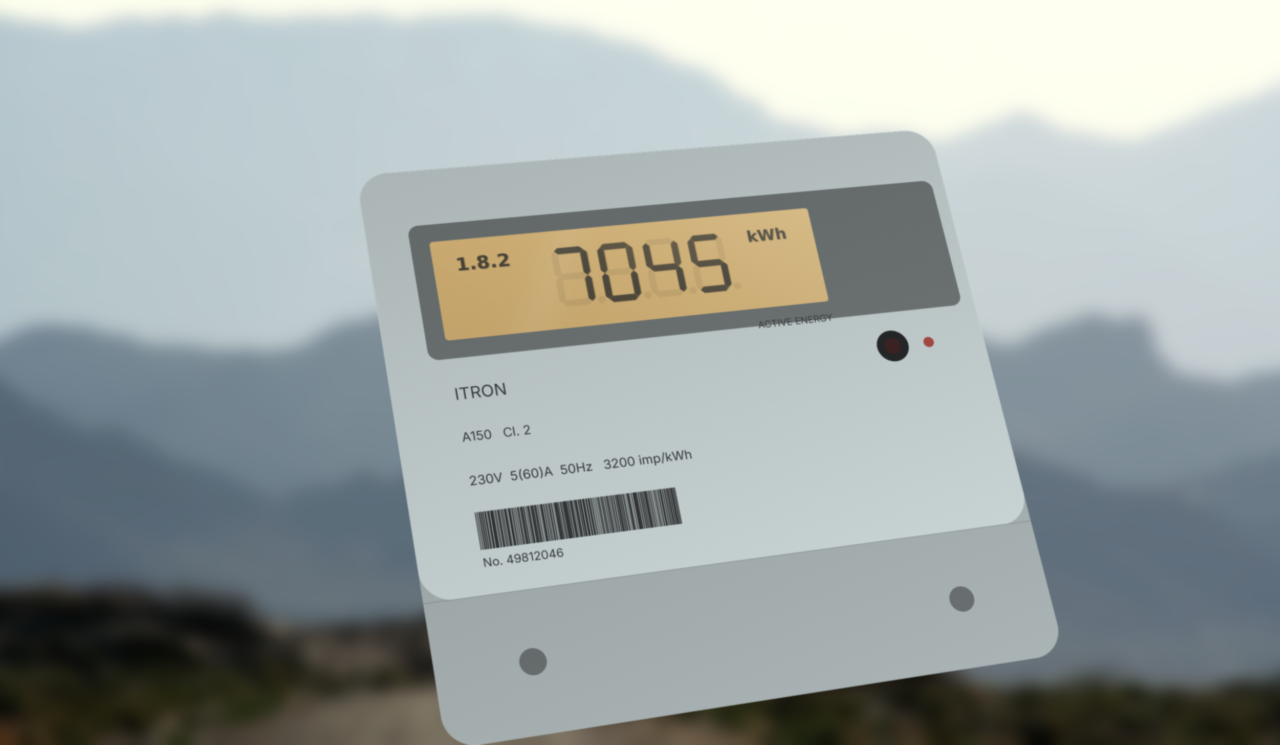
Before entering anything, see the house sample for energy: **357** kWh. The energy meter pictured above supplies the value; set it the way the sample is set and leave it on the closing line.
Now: **7045** kWh
